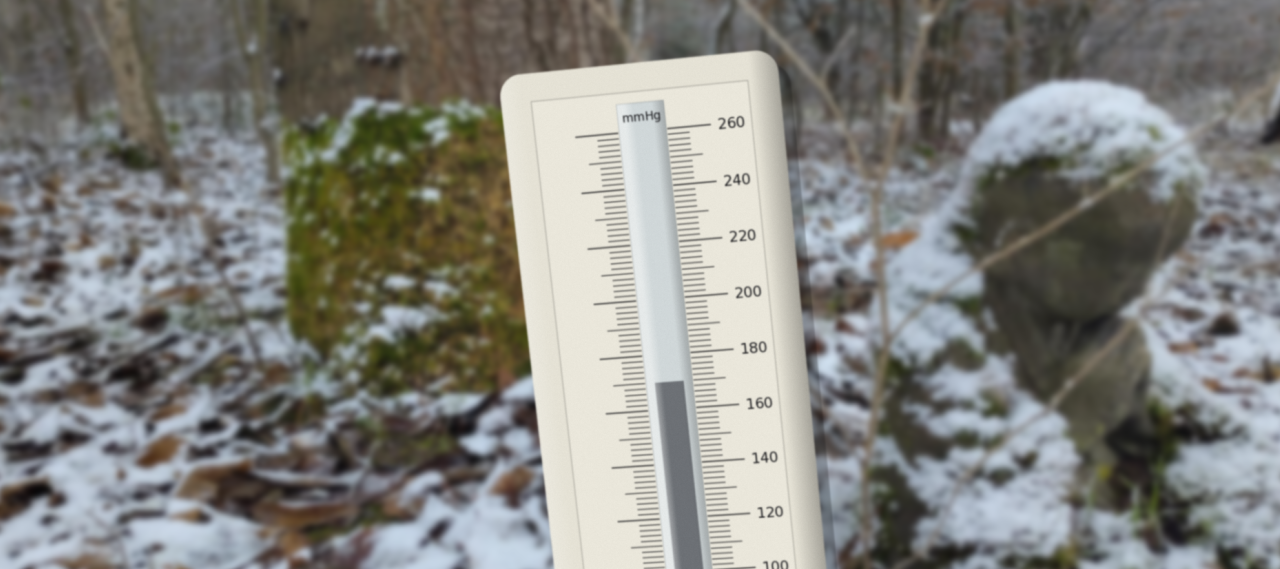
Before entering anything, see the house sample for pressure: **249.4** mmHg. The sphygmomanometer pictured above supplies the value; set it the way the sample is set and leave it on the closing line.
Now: **170** mmHg
